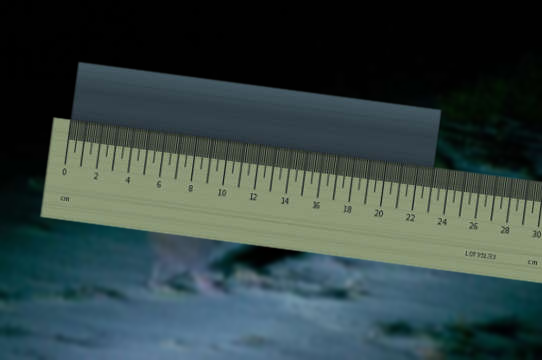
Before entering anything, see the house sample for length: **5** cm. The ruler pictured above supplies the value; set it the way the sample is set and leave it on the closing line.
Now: **23** cm
